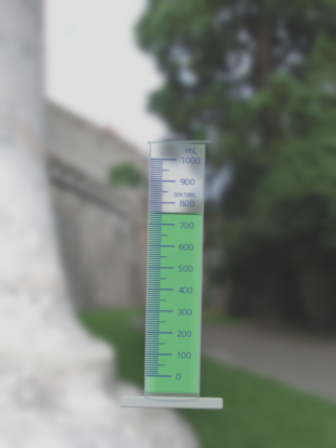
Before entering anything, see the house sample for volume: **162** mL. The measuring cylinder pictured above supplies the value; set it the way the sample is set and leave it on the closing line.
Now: **750** mL
